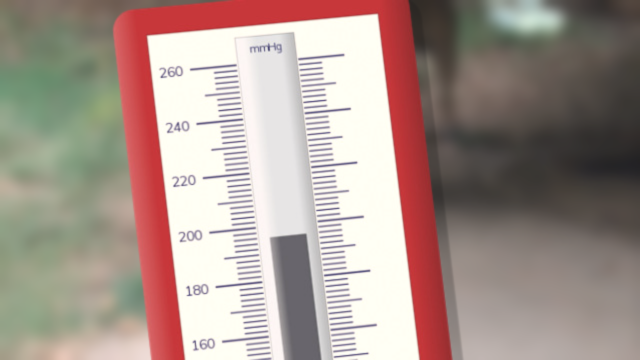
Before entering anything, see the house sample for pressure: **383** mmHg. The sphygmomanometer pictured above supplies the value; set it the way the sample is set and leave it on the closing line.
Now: **196** mmHg
